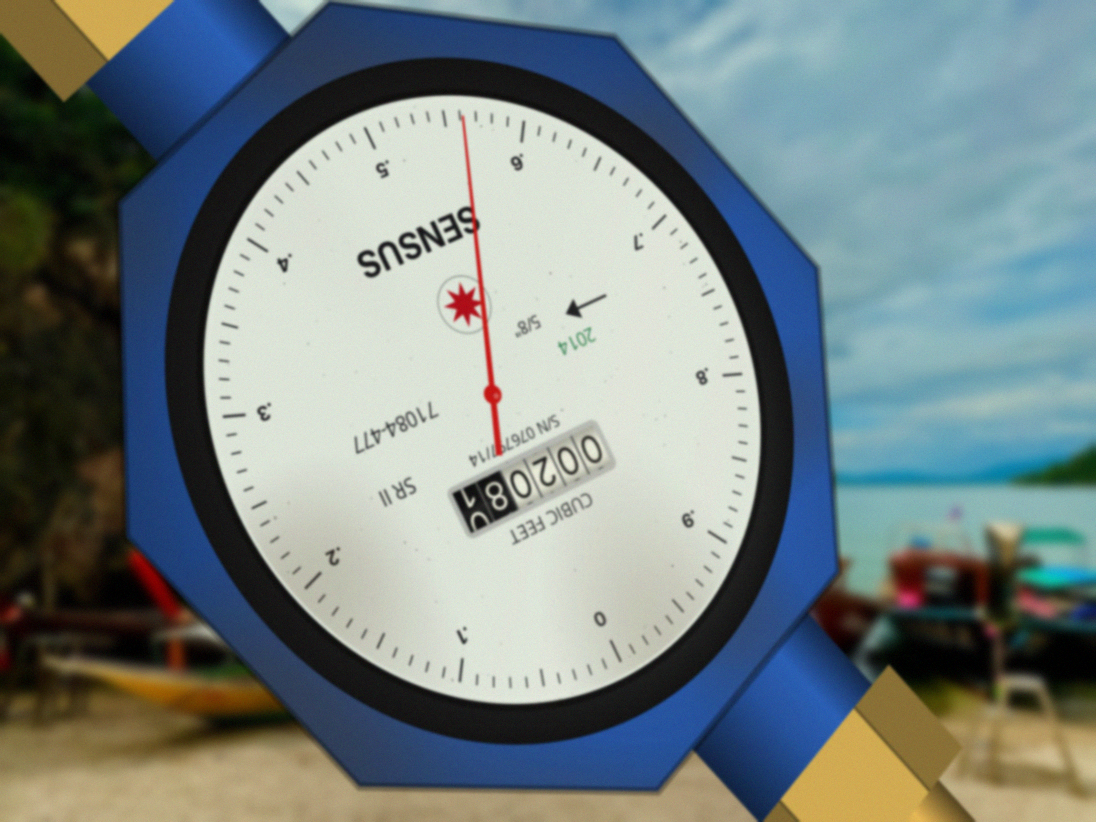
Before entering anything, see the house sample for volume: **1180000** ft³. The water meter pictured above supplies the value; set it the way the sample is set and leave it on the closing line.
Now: **2080.56** ft³
